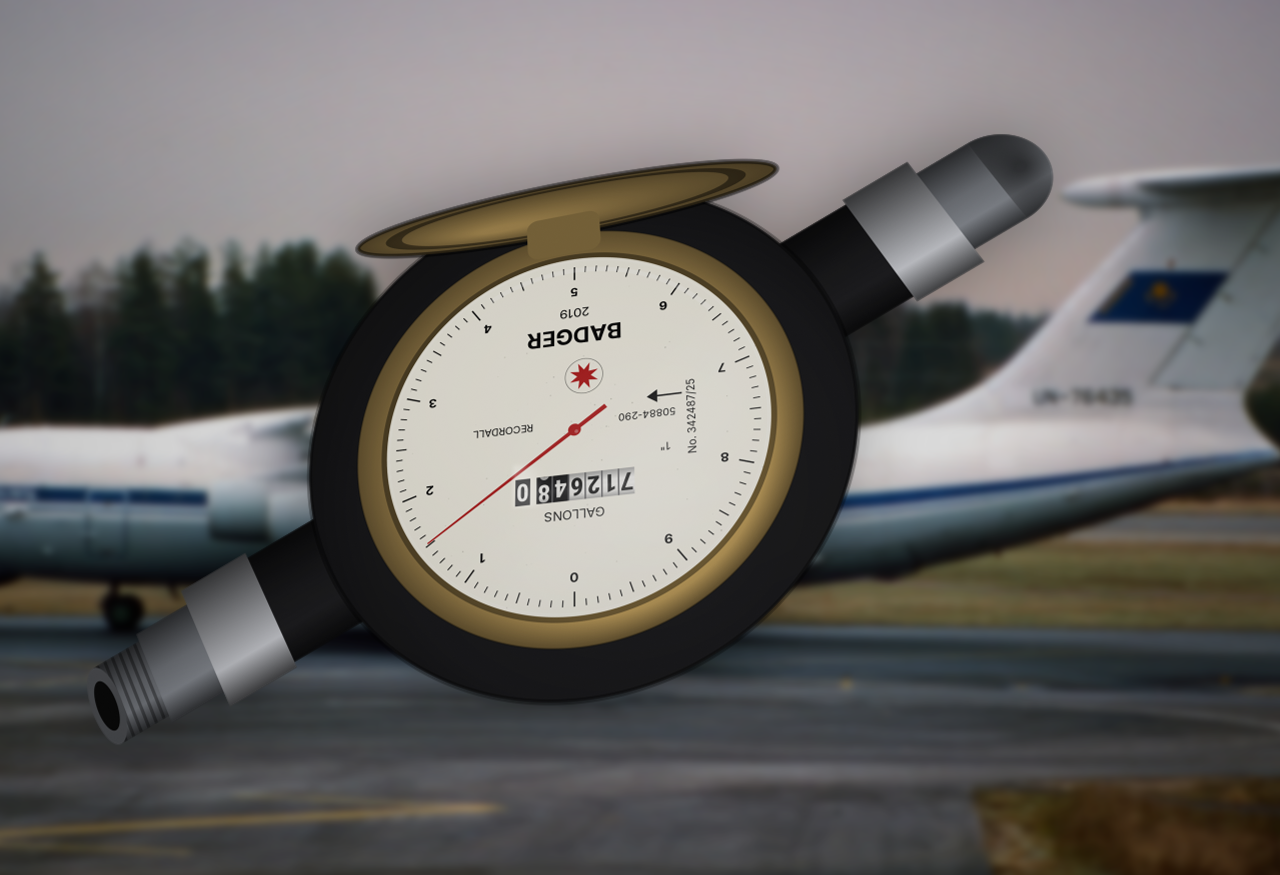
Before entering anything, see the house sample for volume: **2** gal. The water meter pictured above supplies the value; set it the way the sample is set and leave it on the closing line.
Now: **7126481.5** gal
